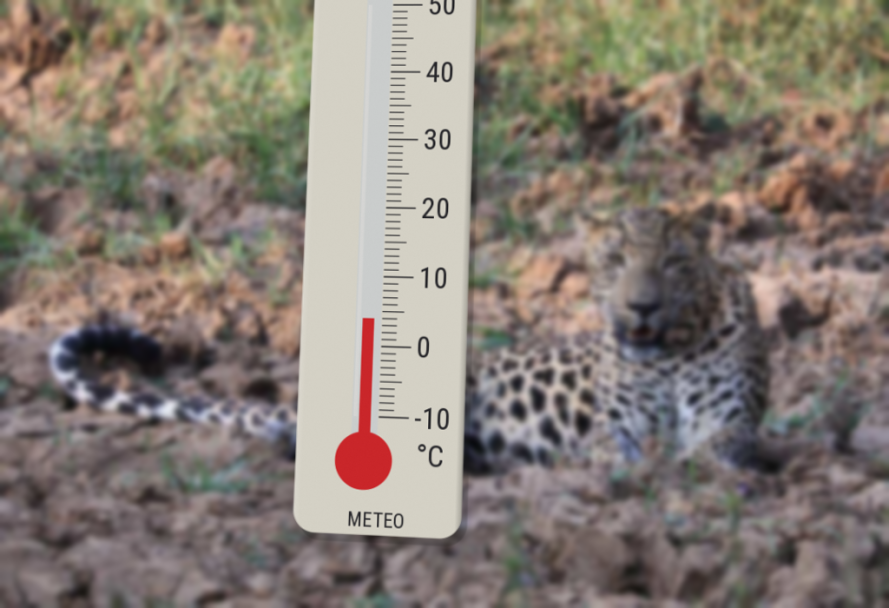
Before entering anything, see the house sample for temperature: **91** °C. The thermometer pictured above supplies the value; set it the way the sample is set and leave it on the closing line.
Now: **4** °C
